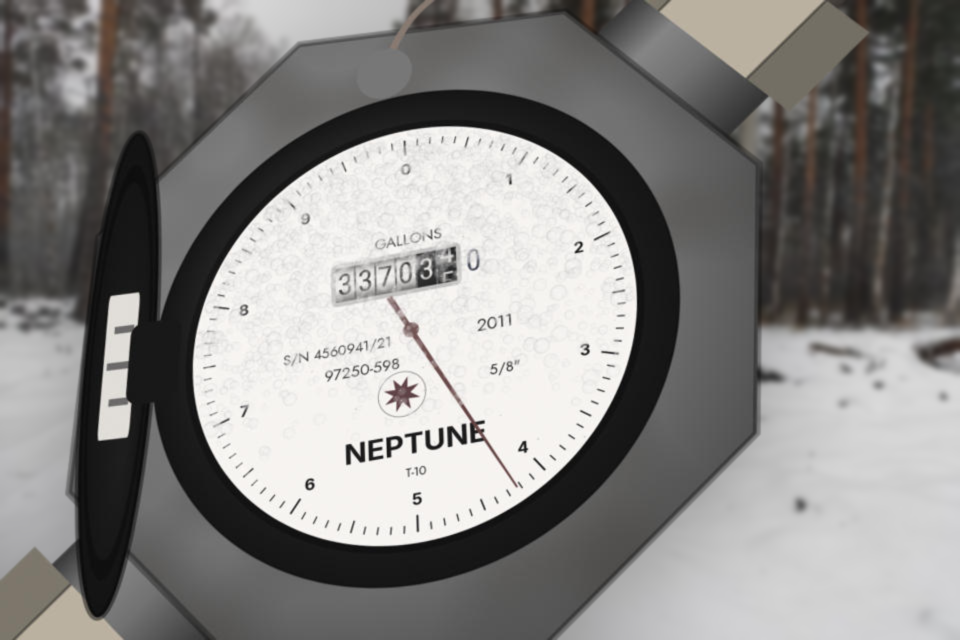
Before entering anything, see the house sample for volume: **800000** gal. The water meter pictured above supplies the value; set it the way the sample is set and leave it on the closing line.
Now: **3370344.2** gal
